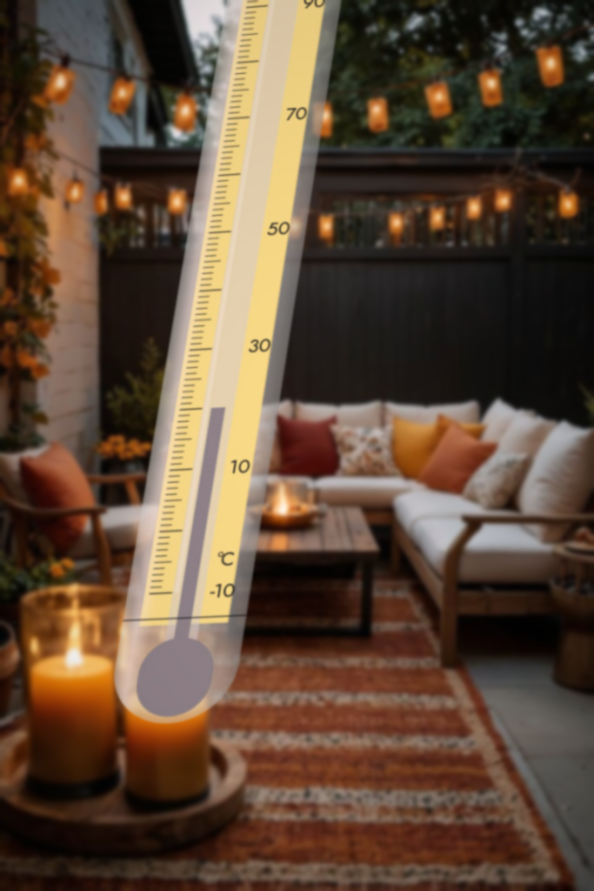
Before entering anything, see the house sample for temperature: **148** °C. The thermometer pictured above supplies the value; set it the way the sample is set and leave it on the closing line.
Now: **20** °C
